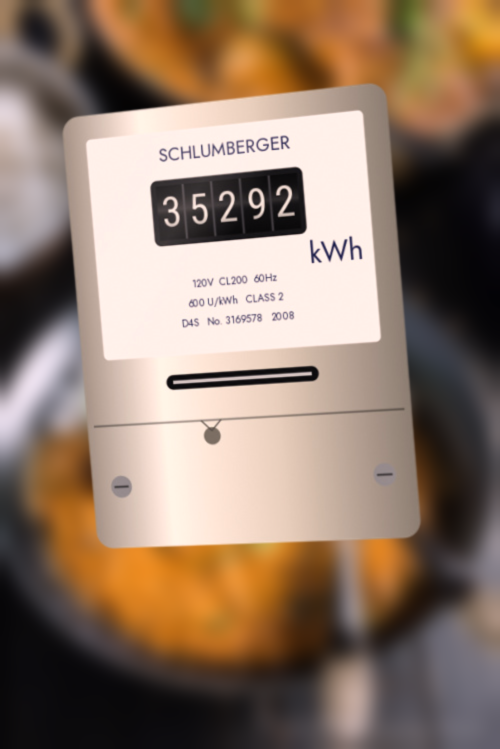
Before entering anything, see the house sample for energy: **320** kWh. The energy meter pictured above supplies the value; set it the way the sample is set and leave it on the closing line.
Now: **35292** kWh
